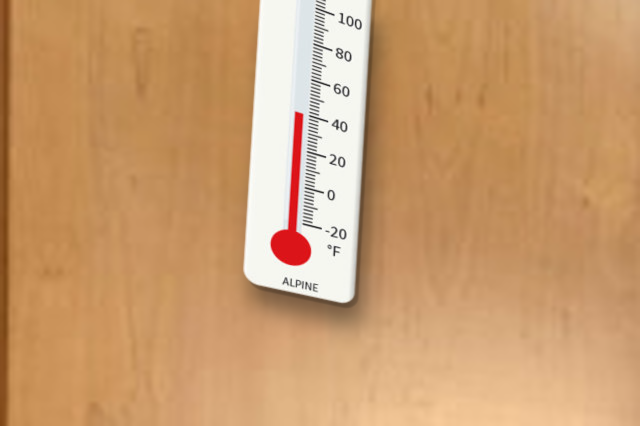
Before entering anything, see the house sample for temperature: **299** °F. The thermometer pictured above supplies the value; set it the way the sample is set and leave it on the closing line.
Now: **40** °F
